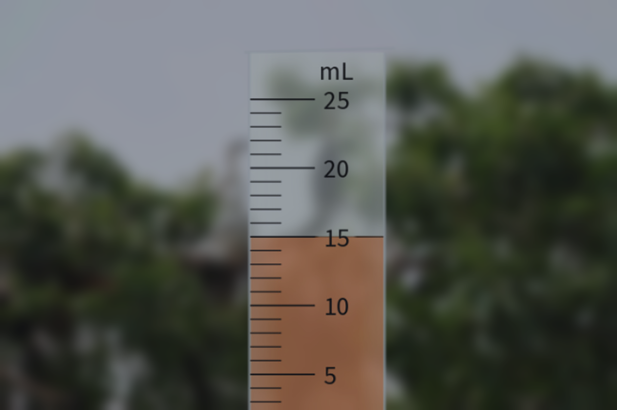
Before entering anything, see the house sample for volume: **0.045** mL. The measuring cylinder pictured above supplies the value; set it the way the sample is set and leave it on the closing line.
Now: **15** mL
